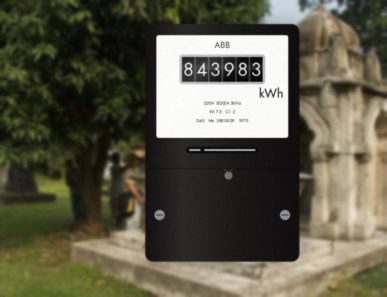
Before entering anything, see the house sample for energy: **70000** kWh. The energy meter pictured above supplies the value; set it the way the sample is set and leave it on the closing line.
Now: **843983** kWh
